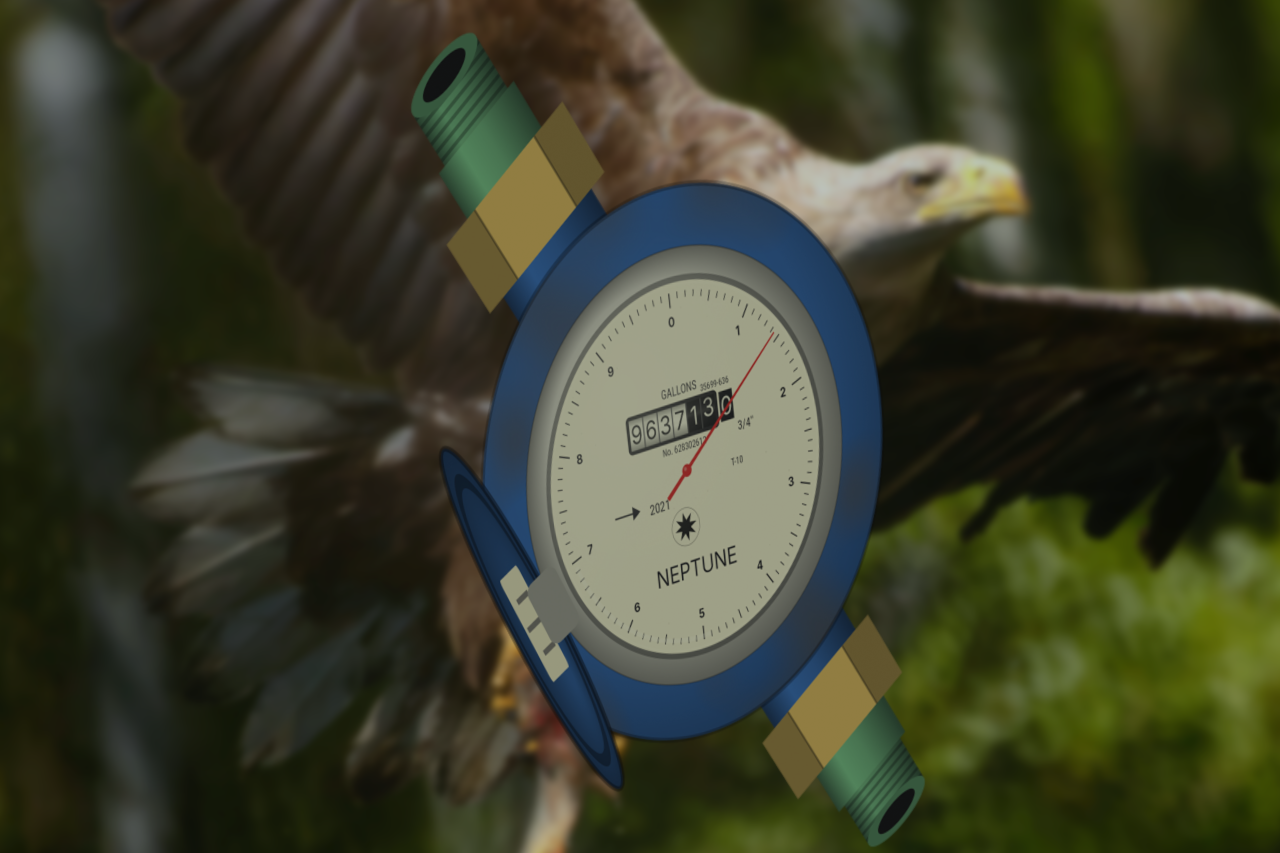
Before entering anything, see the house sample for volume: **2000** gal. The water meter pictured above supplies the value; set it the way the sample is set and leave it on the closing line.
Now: **9637131.4** gal
